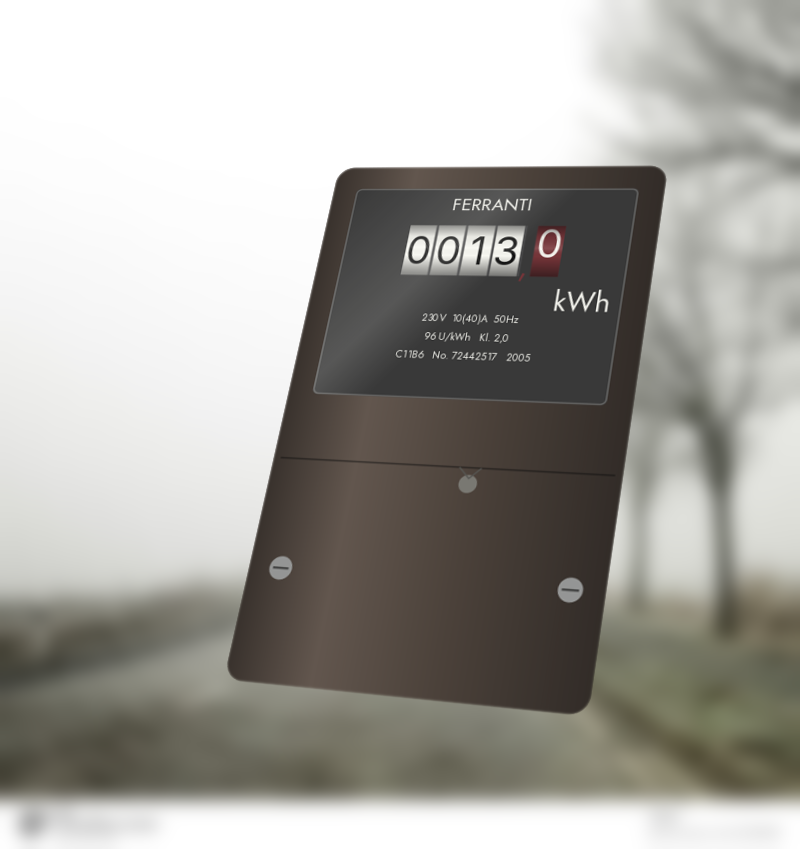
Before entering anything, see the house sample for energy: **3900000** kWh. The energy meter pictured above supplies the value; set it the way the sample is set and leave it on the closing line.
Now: **13.0** kWh
